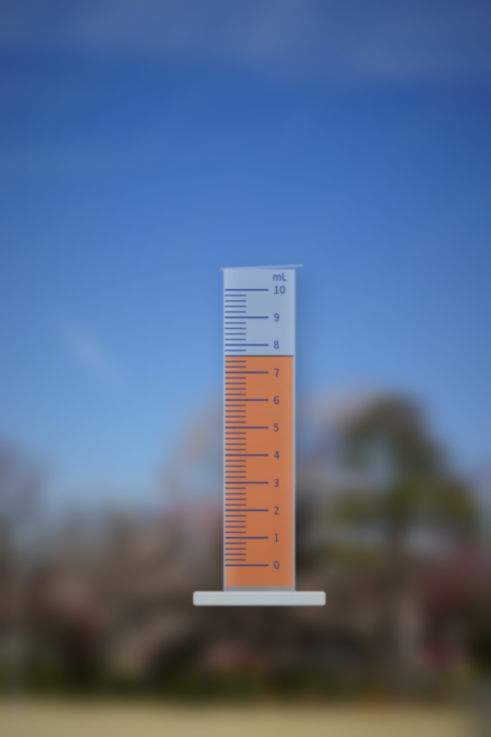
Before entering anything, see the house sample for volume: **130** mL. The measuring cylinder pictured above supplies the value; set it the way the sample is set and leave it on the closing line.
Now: **7.6** mL
